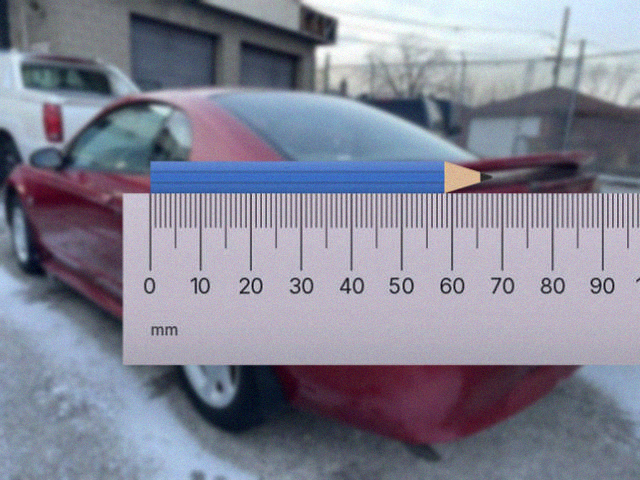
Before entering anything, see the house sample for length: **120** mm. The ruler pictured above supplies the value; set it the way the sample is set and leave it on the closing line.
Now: **68** mm
